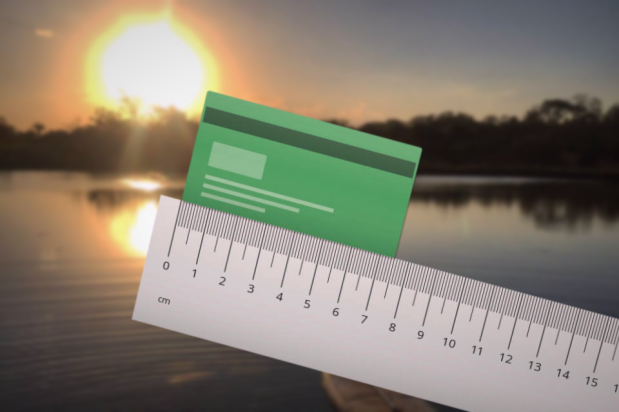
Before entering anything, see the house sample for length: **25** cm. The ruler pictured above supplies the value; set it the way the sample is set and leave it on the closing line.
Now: **7.5** cm
